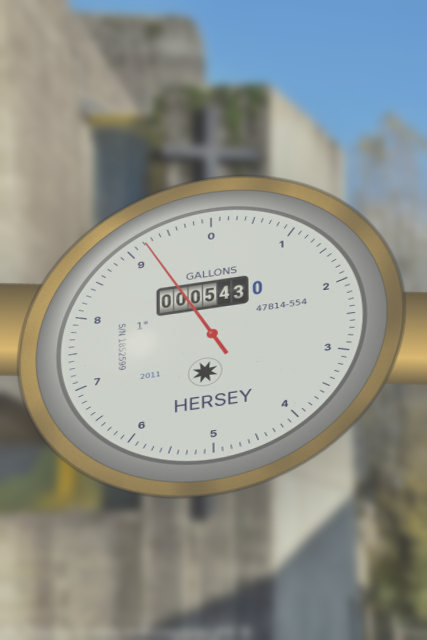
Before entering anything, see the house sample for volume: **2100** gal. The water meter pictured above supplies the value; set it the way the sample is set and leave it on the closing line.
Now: **5429.2** gal
